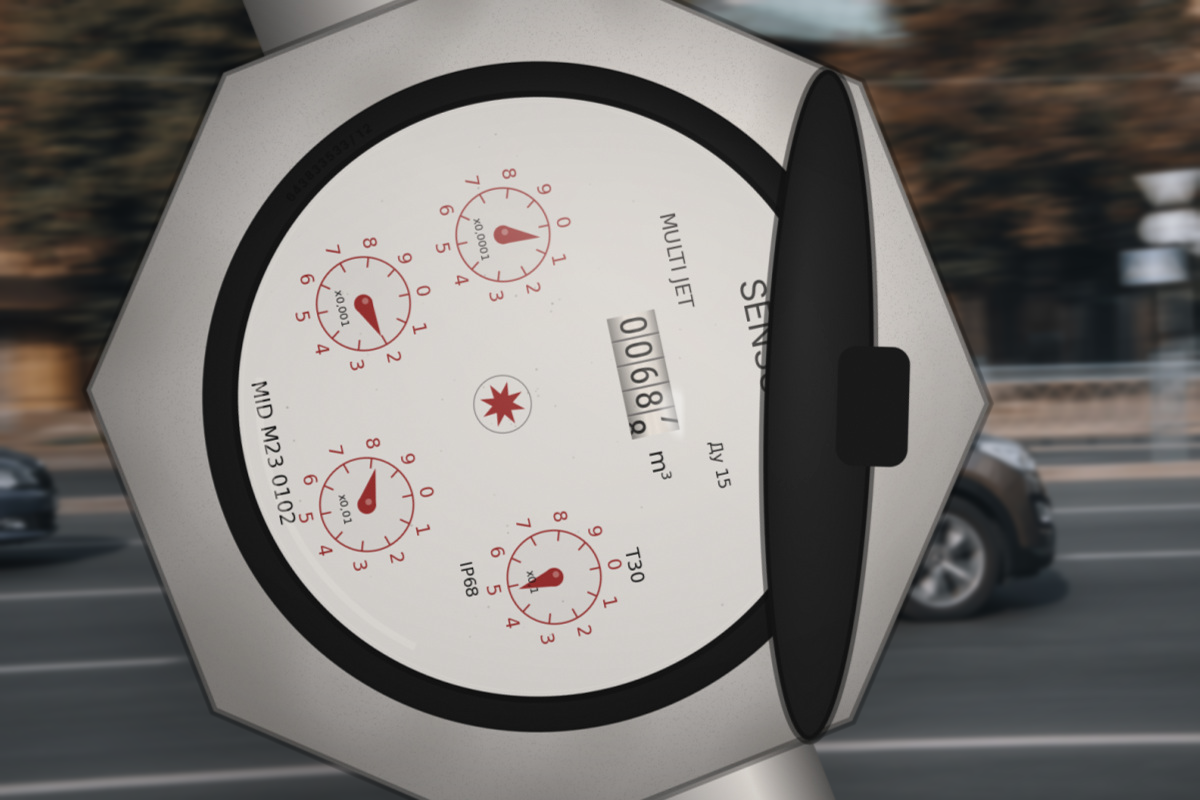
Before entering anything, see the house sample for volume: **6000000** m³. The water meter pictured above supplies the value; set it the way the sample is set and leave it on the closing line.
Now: **687.4820** m³
